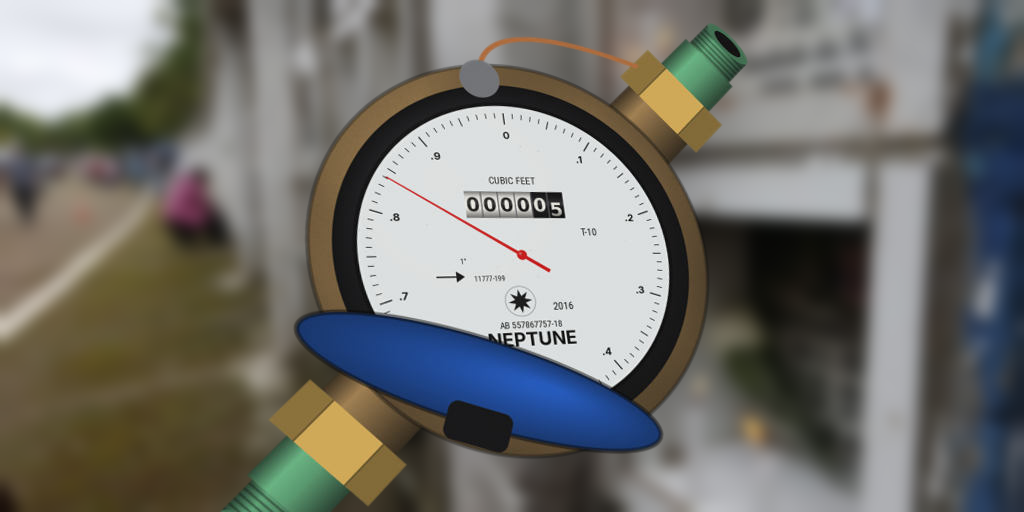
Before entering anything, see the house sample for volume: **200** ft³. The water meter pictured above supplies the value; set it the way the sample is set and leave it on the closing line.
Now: **4.84** ft³
